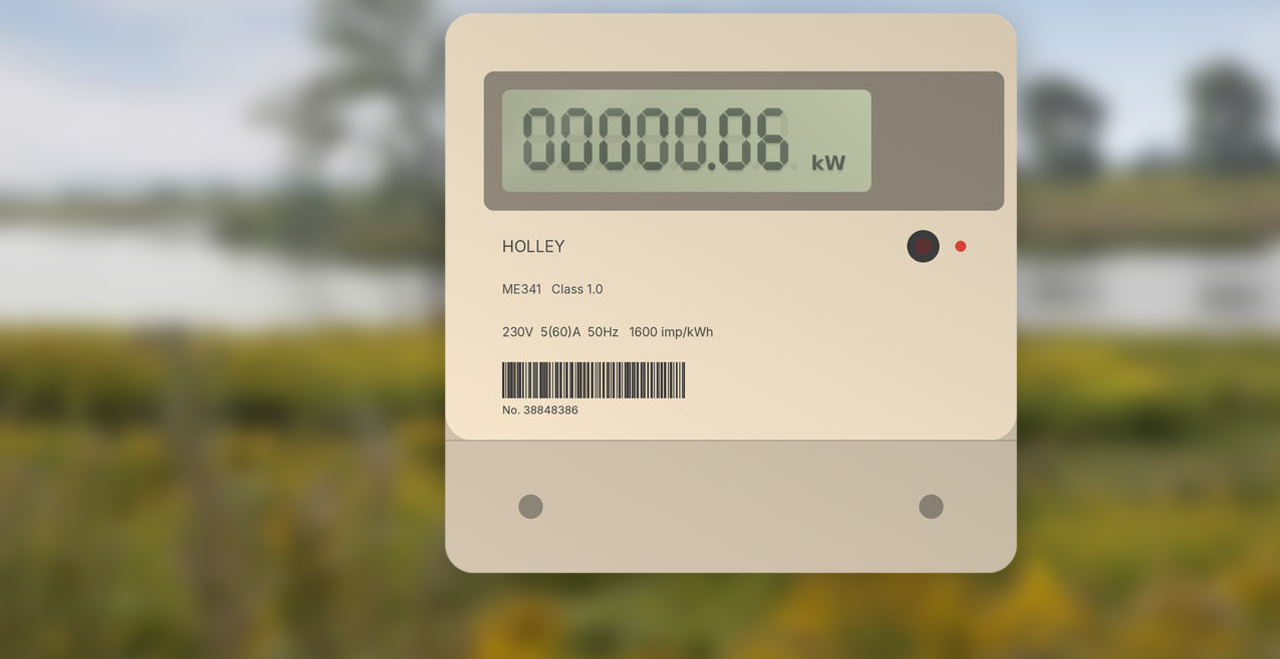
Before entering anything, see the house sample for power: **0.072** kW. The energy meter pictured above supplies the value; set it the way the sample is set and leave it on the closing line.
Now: **0.06** kW
